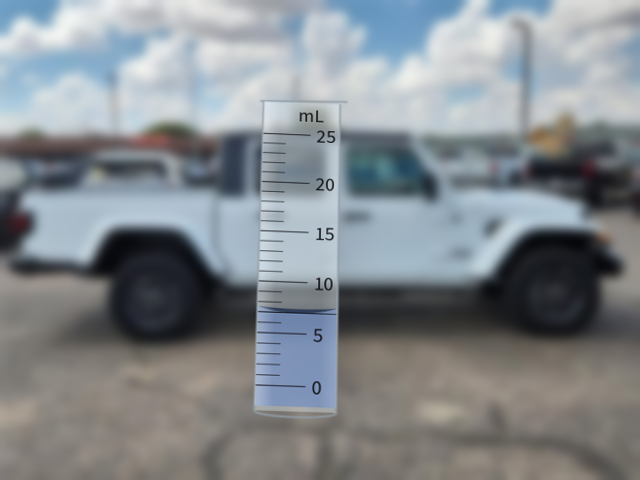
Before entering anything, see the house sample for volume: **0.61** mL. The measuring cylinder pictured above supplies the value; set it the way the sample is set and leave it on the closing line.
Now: **7** mL
